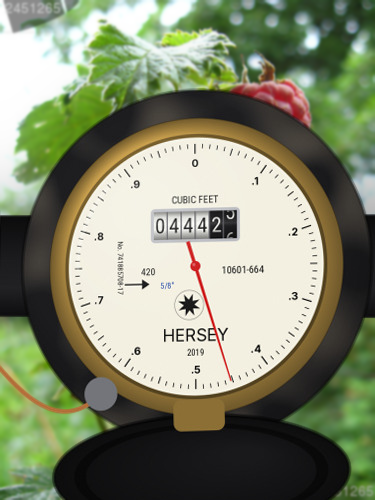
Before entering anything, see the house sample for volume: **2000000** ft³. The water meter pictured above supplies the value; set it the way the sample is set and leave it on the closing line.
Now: **44425.45** ft³
